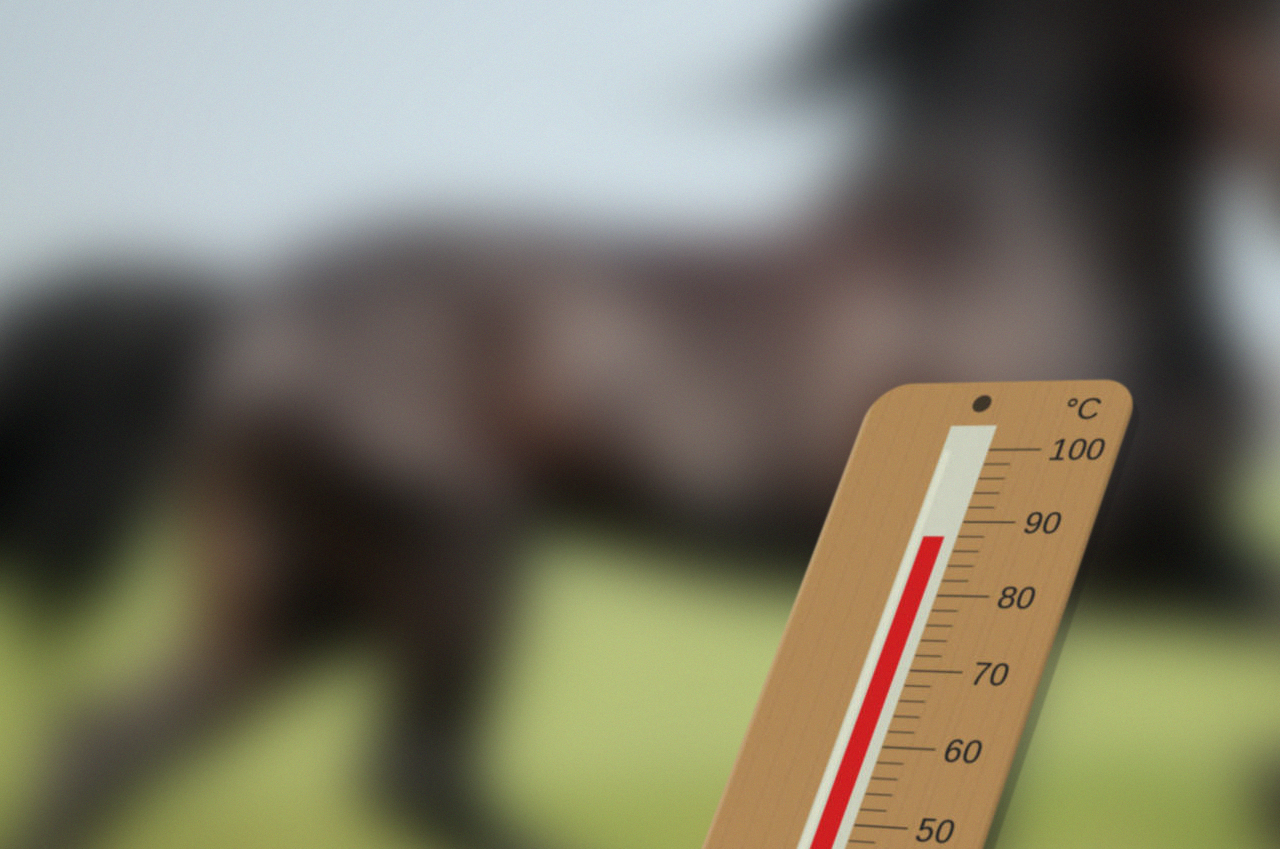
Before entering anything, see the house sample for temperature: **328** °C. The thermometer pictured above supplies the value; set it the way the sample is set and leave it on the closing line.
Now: **88** °C
